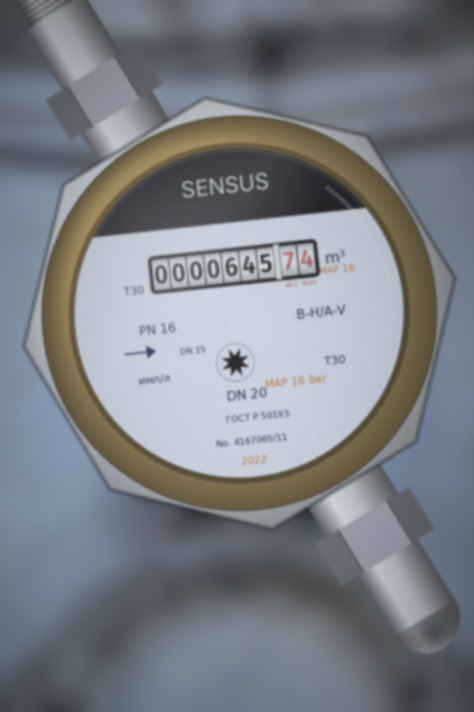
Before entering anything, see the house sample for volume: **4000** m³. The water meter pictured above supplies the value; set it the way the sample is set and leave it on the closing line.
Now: **645.74** m³
